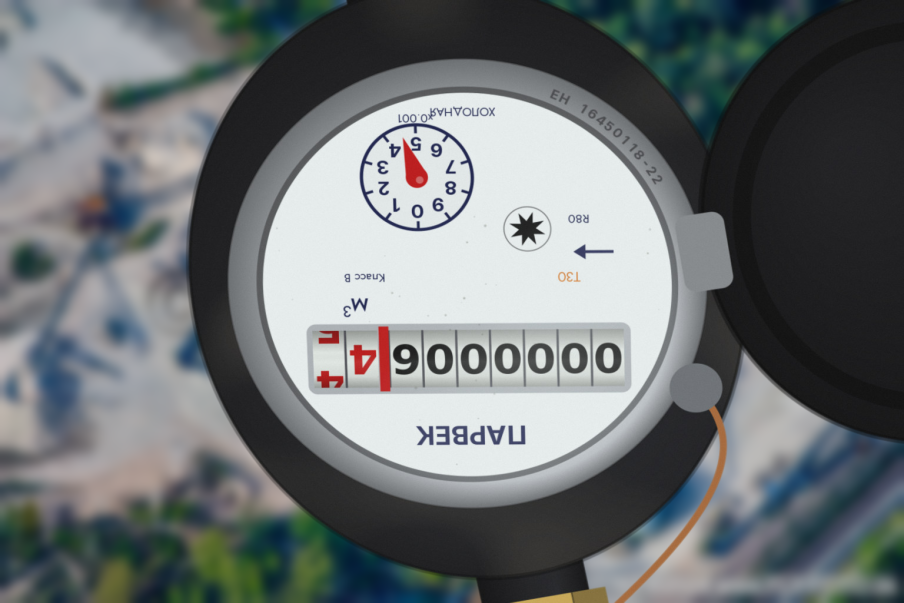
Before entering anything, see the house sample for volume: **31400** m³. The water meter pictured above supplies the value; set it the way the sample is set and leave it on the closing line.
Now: **6.444** m³
